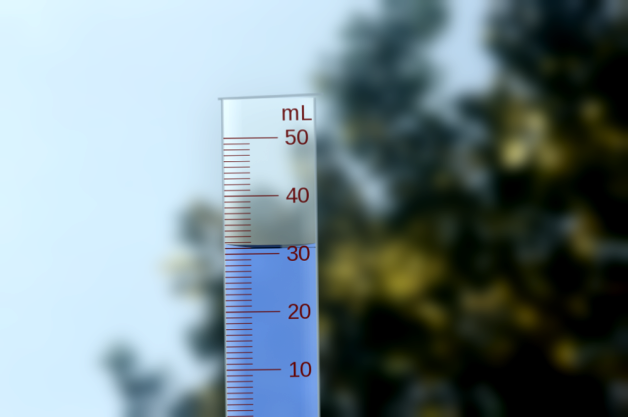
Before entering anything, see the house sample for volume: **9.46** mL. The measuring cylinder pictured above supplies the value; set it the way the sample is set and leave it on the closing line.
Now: **31** mL
